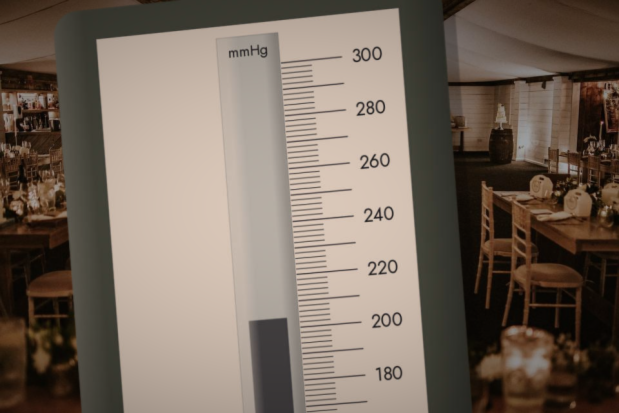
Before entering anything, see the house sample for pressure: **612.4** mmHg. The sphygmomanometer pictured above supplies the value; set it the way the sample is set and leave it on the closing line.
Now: **204** mmHg
